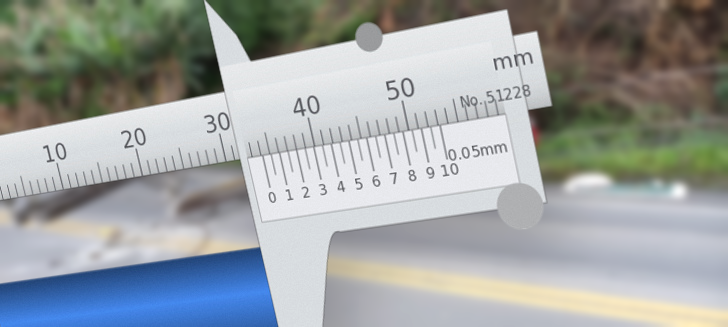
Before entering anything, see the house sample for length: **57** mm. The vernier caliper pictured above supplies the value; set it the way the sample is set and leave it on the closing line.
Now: **34.2** mm
